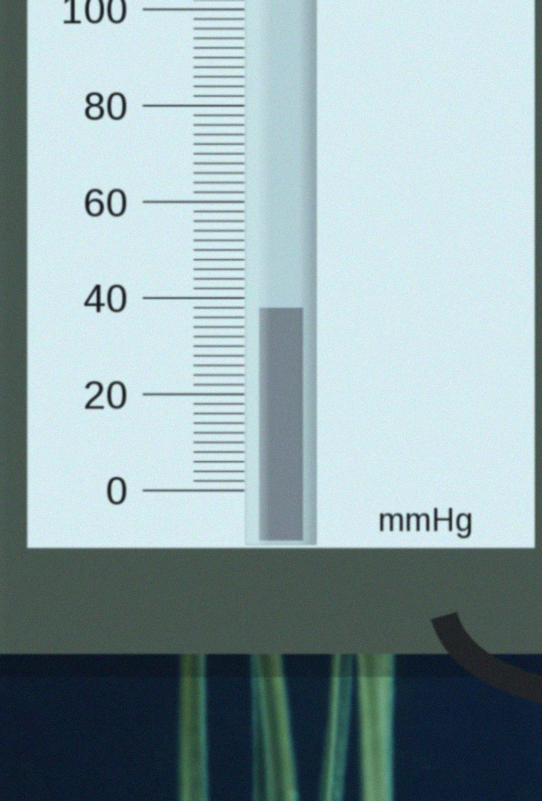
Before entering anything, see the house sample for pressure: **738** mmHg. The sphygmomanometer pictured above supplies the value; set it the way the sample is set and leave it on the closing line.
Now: **38** mmHg
